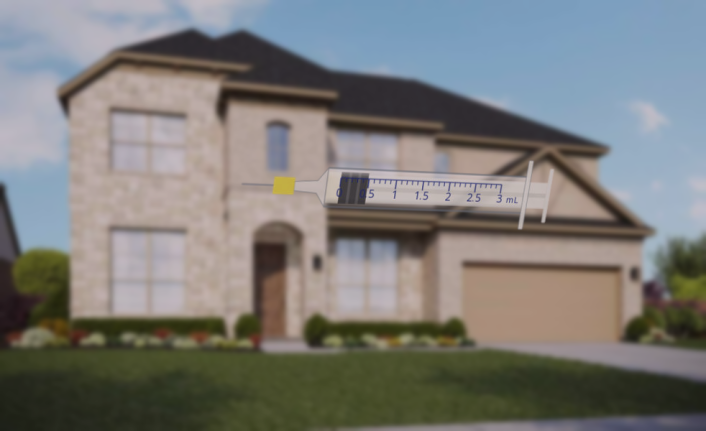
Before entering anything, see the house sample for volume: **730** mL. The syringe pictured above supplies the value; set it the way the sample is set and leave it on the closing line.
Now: **0** mL
